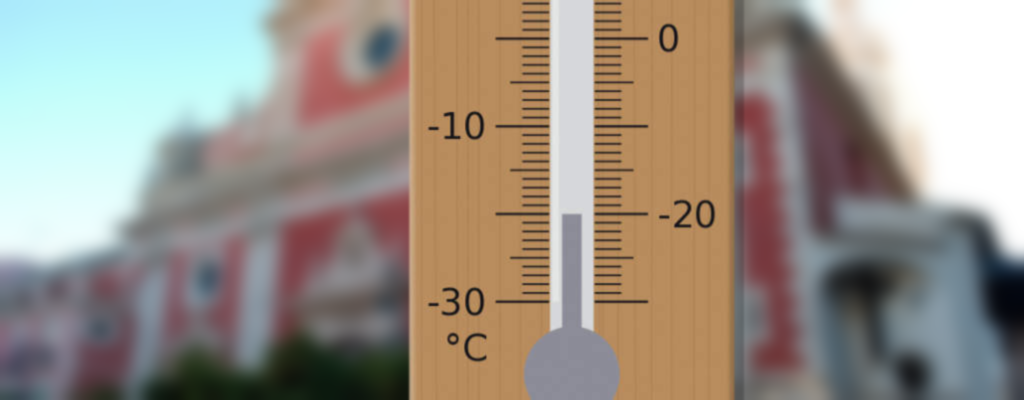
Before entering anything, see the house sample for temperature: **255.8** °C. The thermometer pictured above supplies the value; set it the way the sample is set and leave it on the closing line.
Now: **-20** °C
